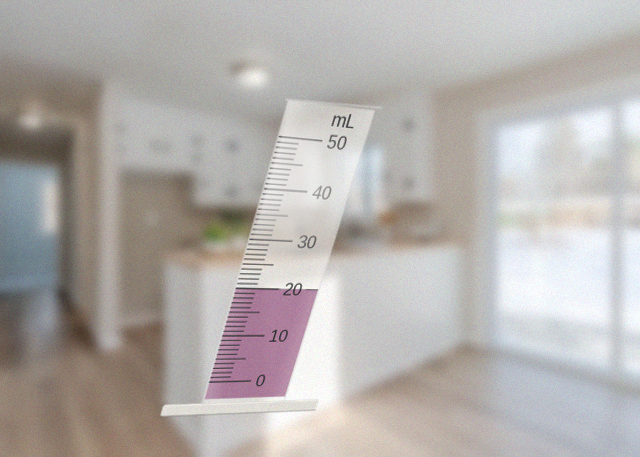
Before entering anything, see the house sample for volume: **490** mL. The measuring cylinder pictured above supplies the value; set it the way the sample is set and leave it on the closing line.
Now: **20** mL
